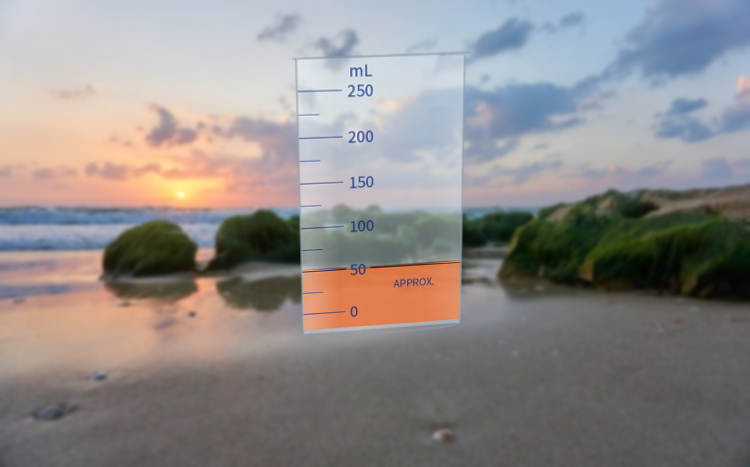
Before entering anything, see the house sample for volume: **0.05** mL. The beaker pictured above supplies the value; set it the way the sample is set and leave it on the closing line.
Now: **50** mL
